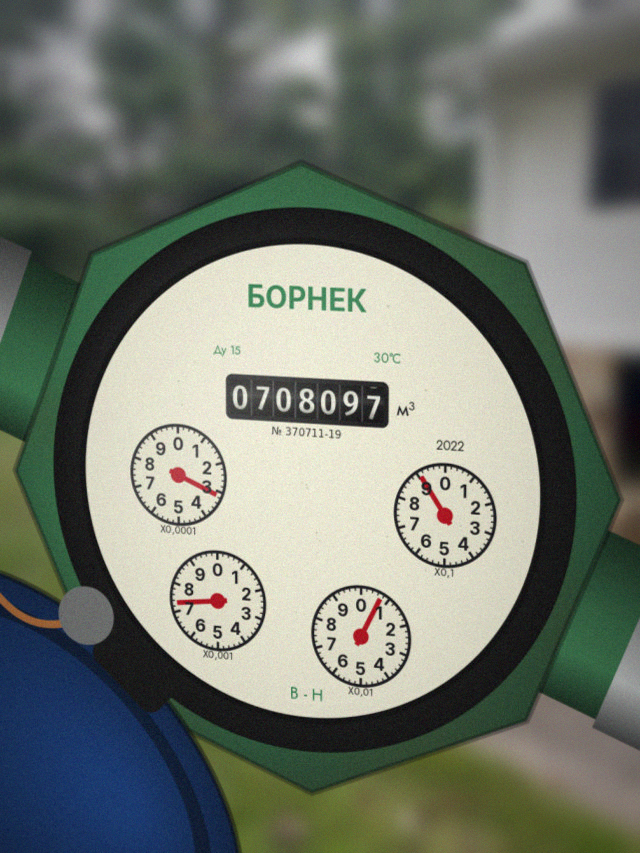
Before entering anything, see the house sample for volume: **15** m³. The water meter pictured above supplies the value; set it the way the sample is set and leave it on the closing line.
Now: **708096.9073** m³
